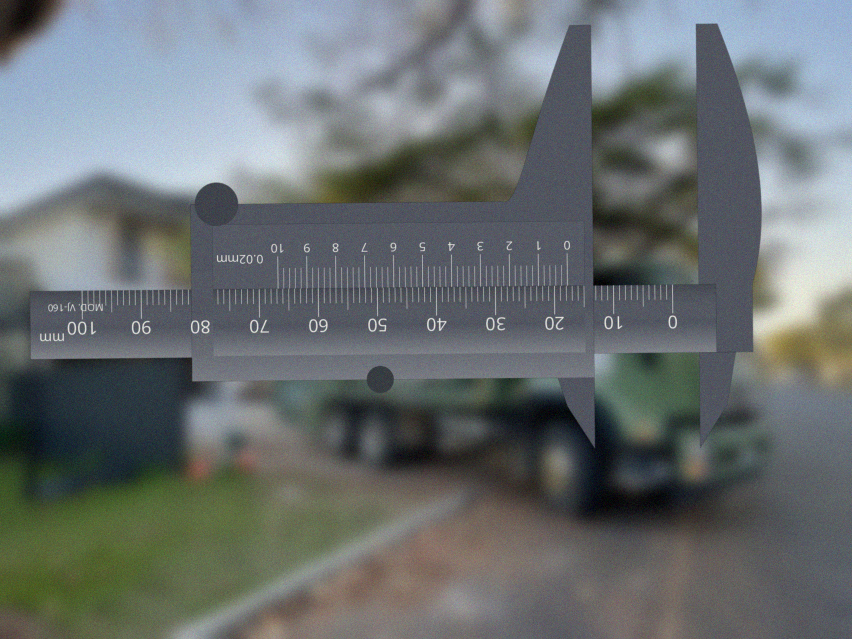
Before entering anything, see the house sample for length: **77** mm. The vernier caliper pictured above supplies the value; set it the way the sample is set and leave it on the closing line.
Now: **17.8** mm
